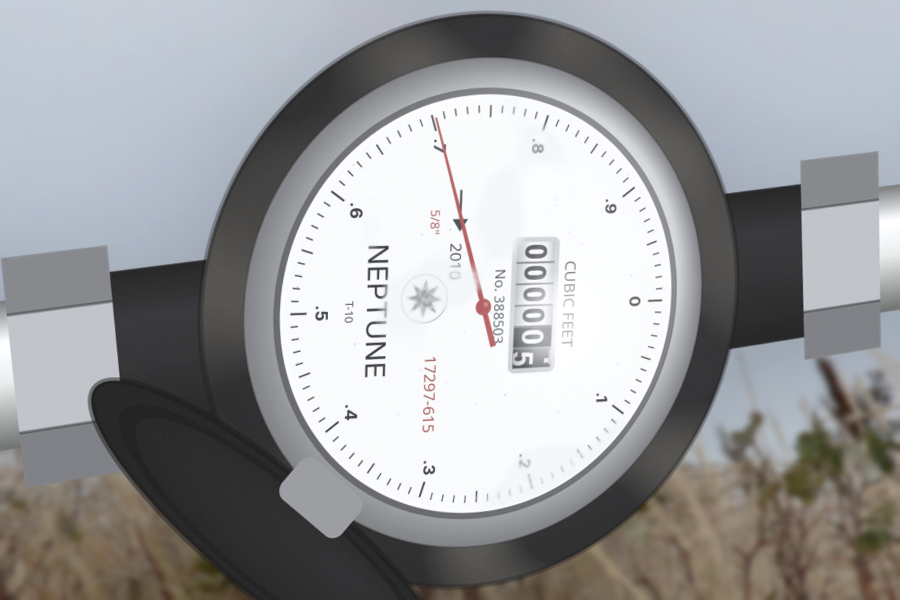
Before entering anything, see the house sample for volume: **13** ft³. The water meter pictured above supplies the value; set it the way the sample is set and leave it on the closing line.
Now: **4.70** ft³
